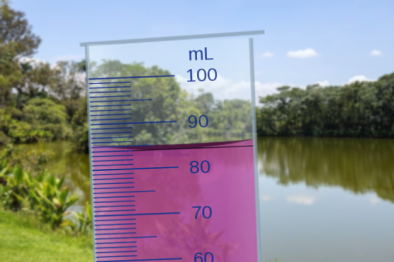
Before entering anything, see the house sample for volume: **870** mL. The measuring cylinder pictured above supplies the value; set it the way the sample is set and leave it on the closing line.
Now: **84** mL
